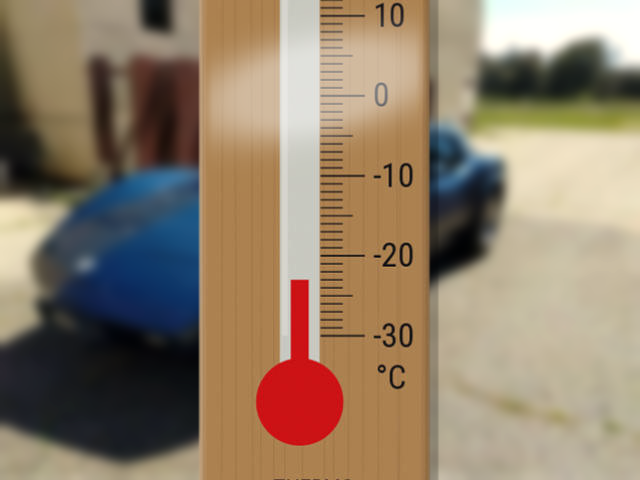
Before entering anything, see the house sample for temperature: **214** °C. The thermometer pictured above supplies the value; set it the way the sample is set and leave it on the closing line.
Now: **-23** °C
